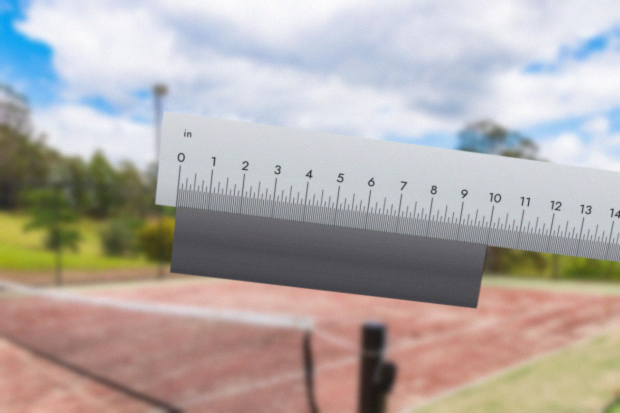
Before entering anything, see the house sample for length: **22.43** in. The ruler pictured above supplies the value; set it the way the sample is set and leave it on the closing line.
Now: **10** in
